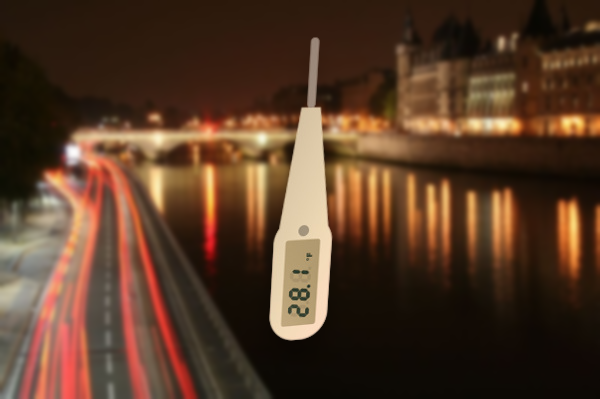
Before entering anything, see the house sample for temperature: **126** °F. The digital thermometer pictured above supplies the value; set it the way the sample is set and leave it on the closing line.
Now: **28.1** °F
